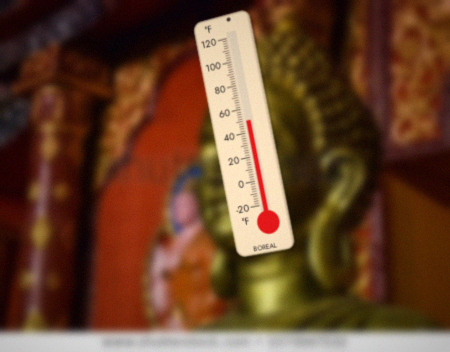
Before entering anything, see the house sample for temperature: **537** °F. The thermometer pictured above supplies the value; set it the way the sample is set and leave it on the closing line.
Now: **50** °F
